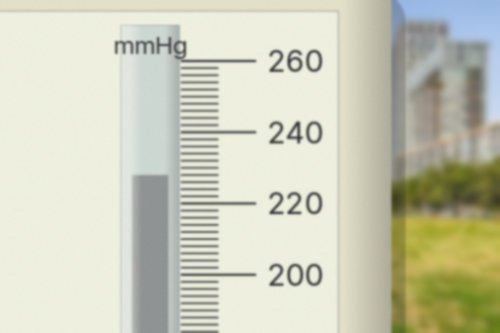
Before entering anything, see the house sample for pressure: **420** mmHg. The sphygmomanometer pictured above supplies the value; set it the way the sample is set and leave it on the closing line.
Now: **228** mmHg
